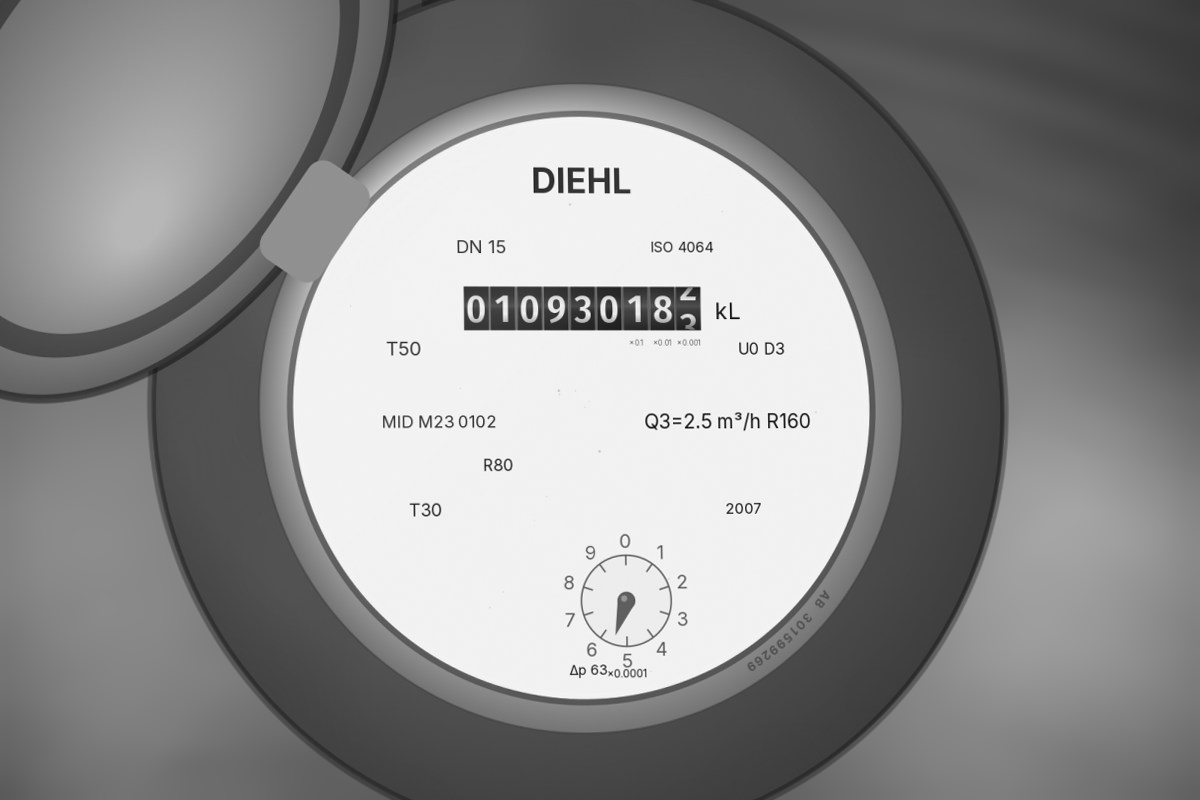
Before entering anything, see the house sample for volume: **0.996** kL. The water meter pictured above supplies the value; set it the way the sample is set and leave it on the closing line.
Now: **10930.1825** kL
